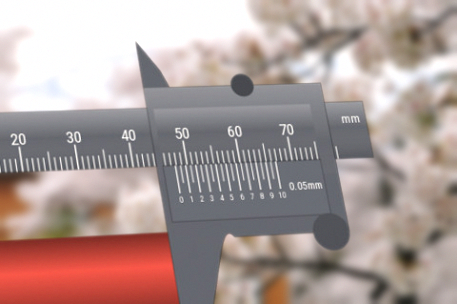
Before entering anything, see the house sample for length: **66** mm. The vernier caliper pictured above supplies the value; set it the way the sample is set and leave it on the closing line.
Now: **47.8** mm
